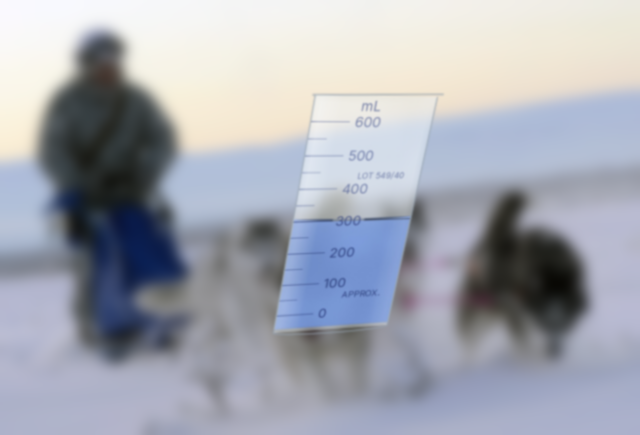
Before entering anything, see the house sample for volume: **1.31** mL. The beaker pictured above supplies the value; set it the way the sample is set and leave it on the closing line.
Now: **300** mL
